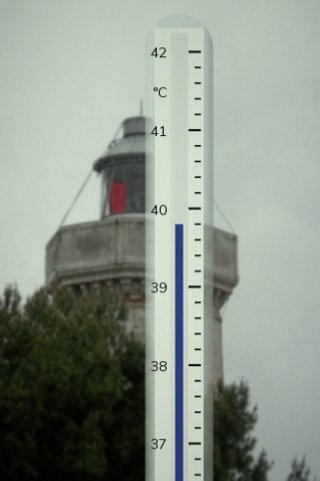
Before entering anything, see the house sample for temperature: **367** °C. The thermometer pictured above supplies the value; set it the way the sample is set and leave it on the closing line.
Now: **39.8** °C
